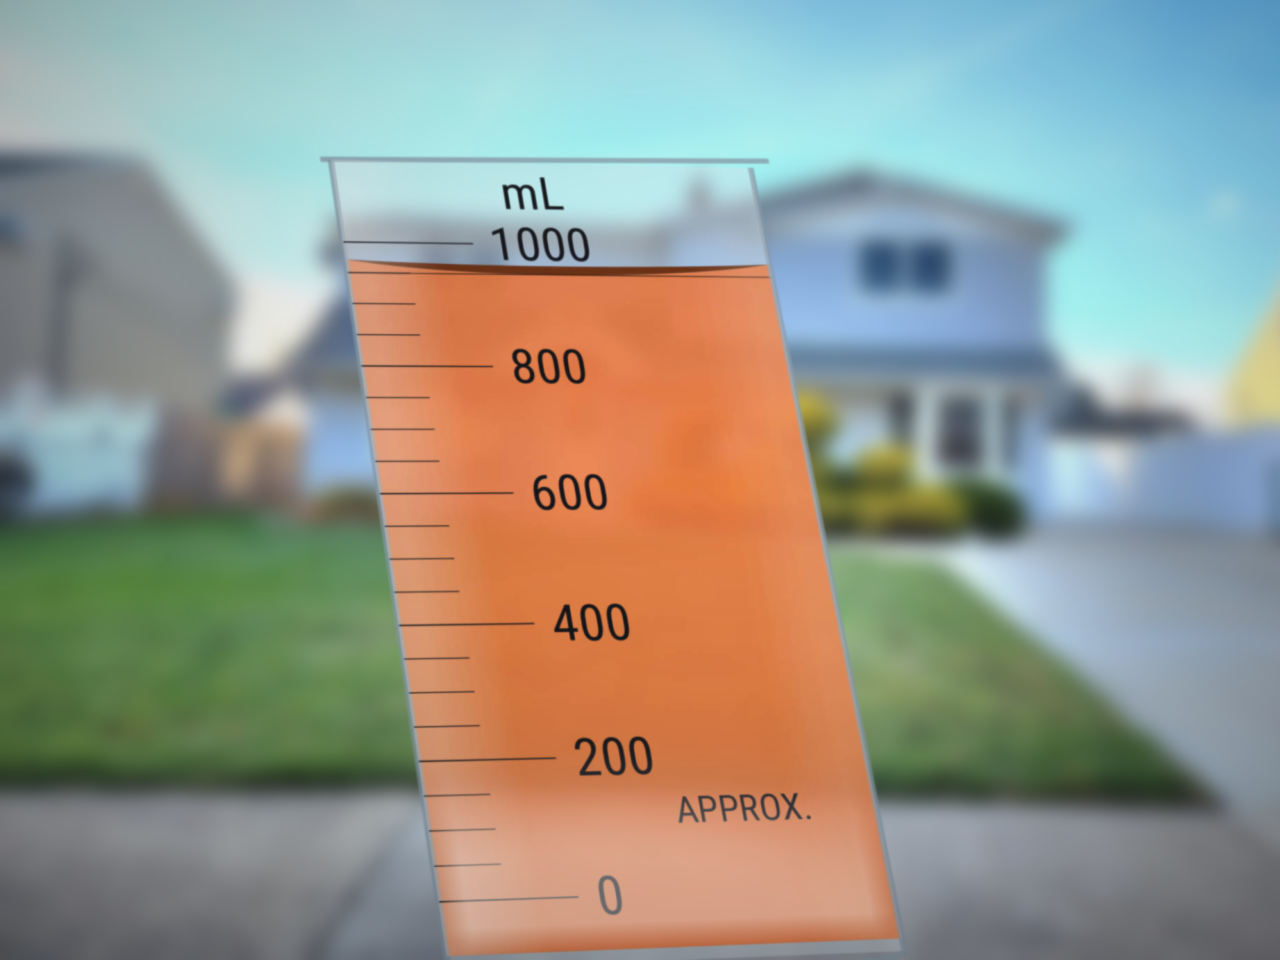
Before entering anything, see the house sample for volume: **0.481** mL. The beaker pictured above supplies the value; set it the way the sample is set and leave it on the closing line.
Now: **950** mL
